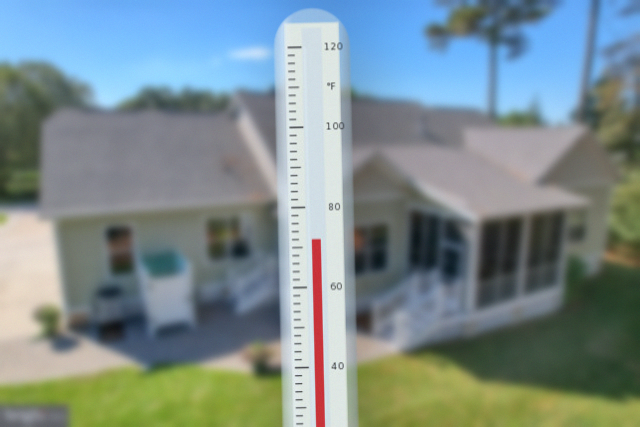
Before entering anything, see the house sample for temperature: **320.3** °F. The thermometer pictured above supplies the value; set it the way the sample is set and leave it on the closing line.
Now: **72** °F
